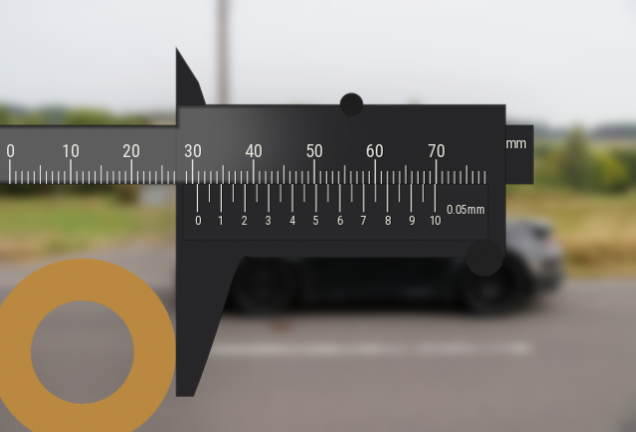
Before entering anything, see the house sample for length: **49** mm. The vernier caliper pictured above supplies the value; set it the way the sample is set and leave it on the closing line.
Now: **30.8** mm
